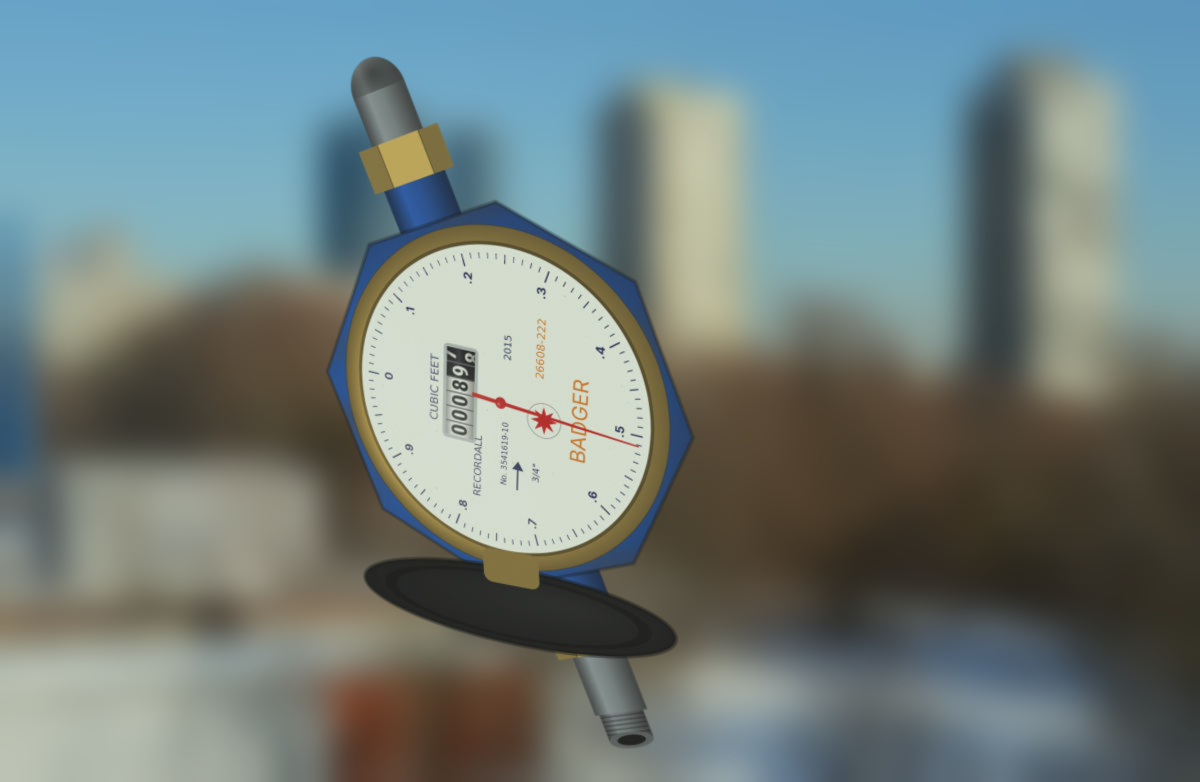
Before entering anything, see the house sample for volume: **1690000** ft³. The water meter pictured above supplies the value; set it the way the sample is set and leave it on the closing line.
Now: **897.51** ft³
